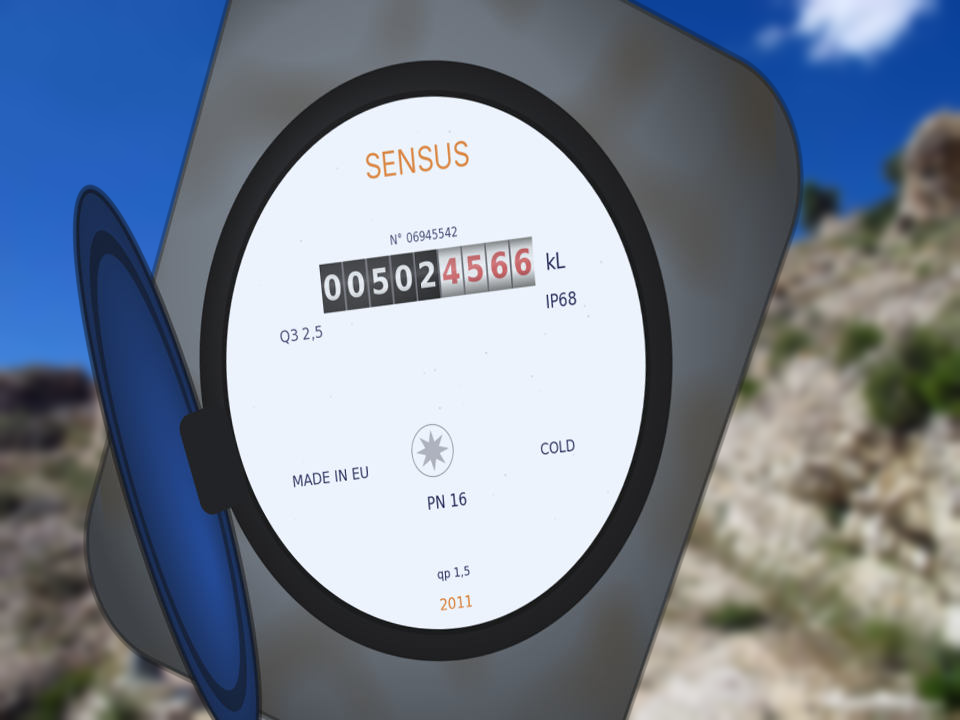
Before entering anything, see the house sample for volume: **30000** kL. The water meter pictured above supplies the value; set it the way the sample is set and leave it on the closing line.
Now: **502.4566** kL
